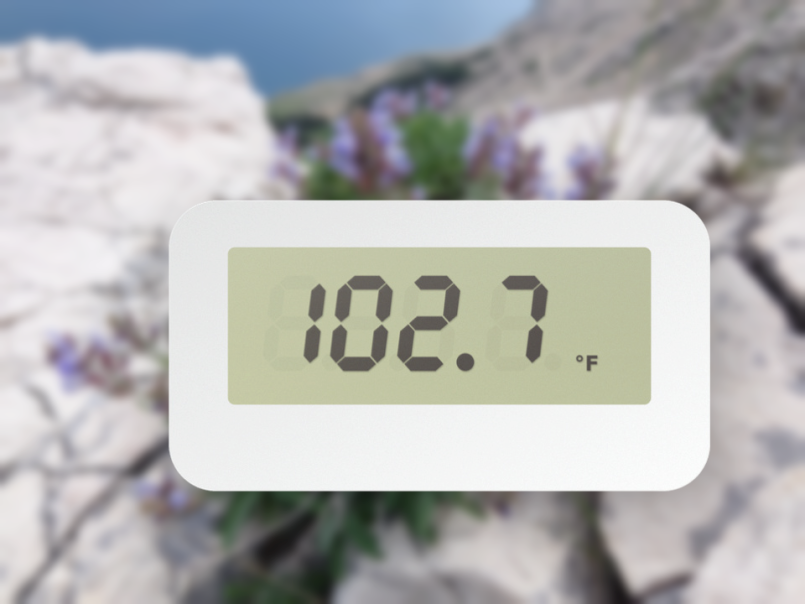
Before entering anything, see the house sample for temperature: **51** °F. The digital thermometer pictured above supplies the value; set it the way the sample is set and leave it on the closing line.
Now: **102.7** °F
